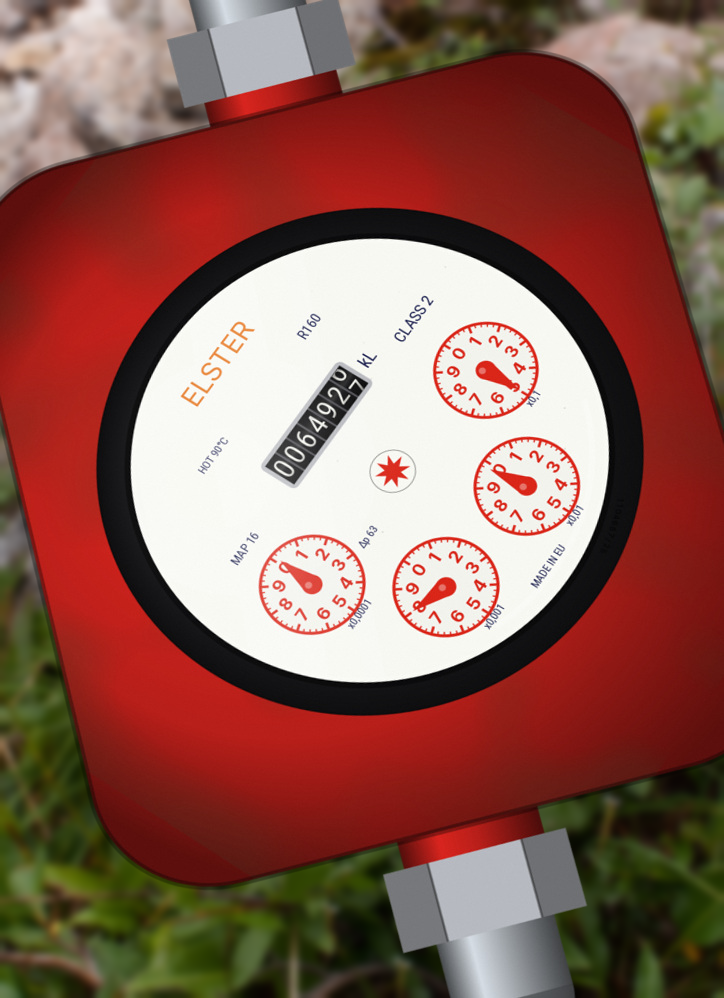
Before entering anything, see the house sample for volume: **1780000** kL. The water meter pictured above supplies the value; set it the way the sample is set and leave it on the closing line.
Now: **64926.4980** kL
